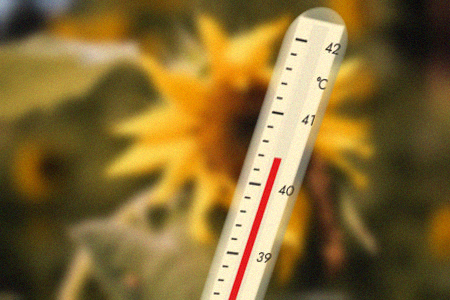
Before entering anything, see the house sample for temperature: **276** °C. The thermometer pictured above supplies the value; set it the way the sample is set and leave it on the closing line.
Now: **40.4** °C
